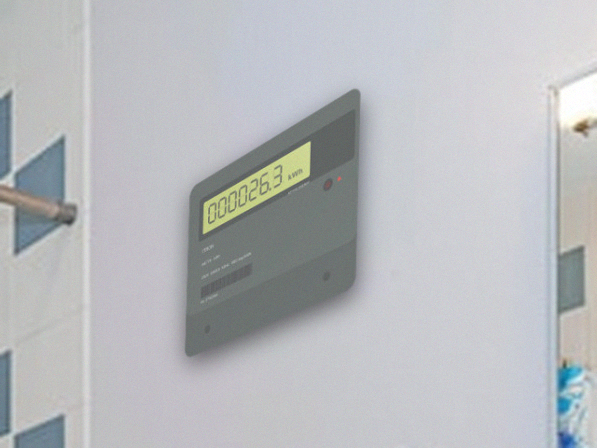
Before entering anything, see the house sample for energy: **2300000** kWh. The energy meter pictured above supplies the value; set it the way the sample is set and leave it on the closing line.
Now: **26.3** kWh
